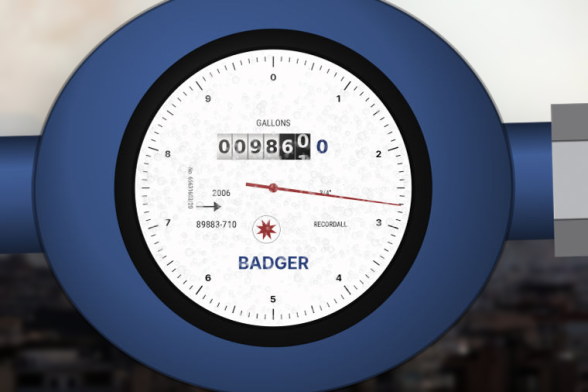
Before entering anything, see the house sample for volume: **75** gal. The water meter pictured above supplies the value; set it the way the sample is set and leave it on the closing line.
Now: **98602.7** gal
